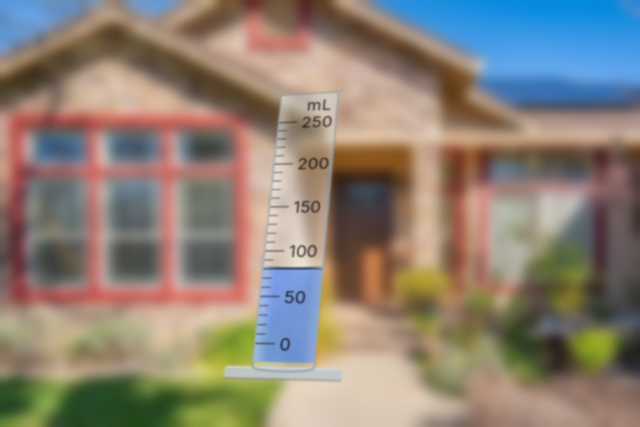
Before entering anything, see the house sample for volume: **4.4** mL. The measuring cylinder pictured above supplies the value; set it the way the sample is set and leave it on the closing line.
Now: **80** mL
